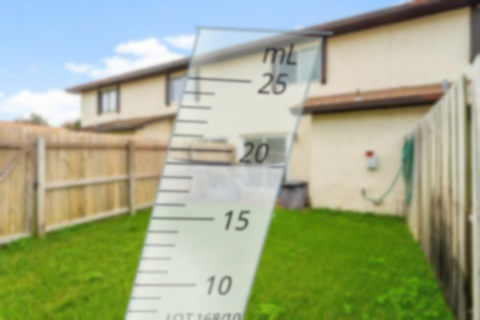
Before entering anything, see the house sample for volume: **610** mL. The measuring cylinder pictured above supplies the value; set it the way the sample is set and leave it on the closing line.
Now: **19** mL
